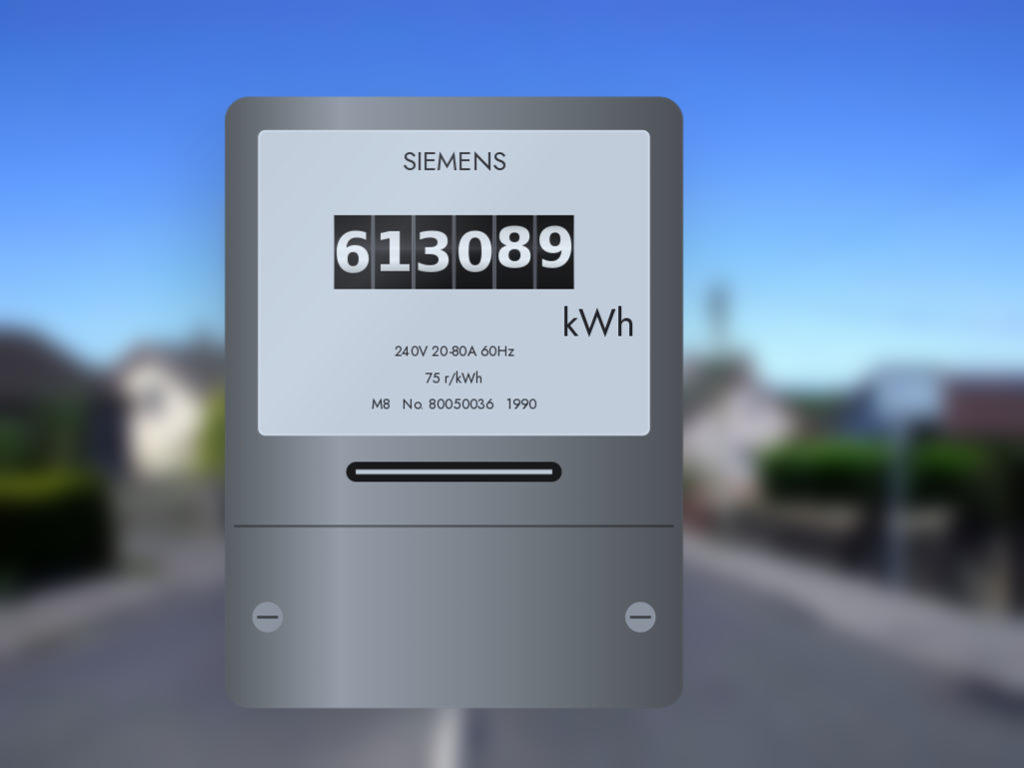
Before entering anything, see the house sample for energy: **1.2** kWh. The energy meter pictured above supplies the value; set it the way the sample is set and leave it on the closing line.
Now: **613089** kWh
